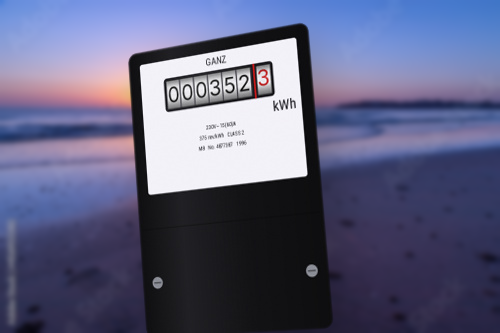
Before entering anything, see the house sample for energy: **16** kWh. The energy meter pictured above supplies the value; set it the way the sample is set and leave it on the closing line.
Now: **352.3** kWh
